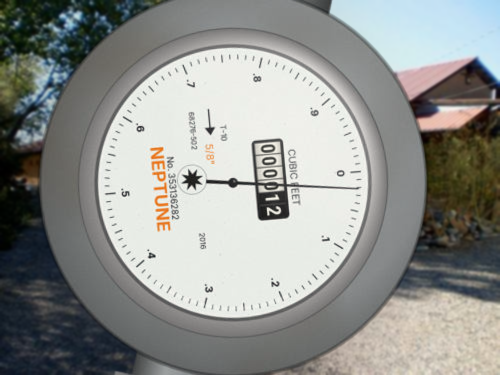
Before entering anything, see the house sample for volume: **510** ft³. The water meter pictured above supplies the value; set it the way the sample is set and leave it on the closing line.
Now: **12.02** ft³
